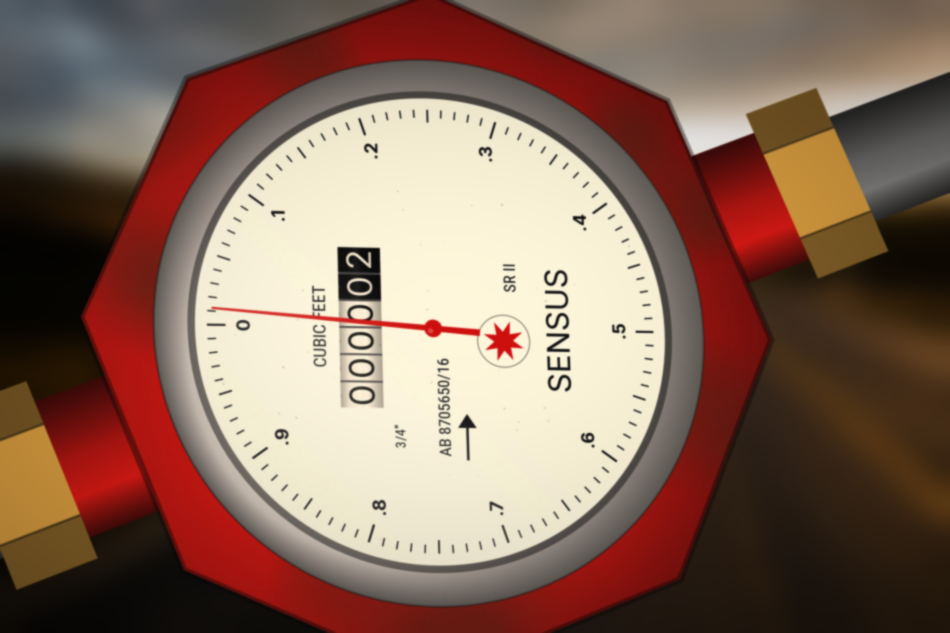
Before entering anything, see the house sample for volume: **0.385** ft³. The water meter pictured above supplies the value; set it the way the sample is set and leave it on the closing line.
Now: **2.01** ft³
